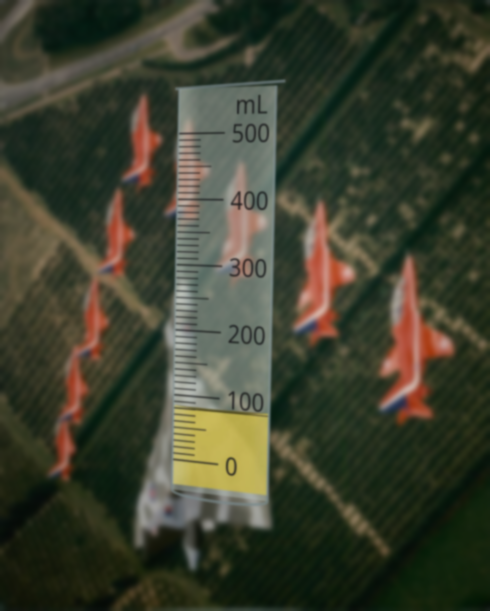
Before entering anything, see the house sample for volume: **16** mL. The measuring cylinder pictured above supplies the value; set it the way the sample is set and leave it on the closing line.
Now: **80** mL
